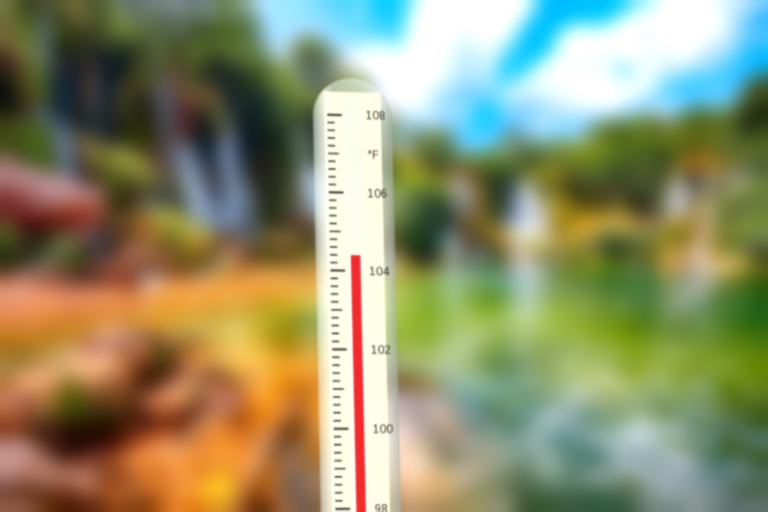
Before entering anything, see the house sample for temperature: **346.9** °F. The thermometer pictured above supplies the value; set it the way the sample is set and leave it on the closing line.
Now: **104.4** °F
